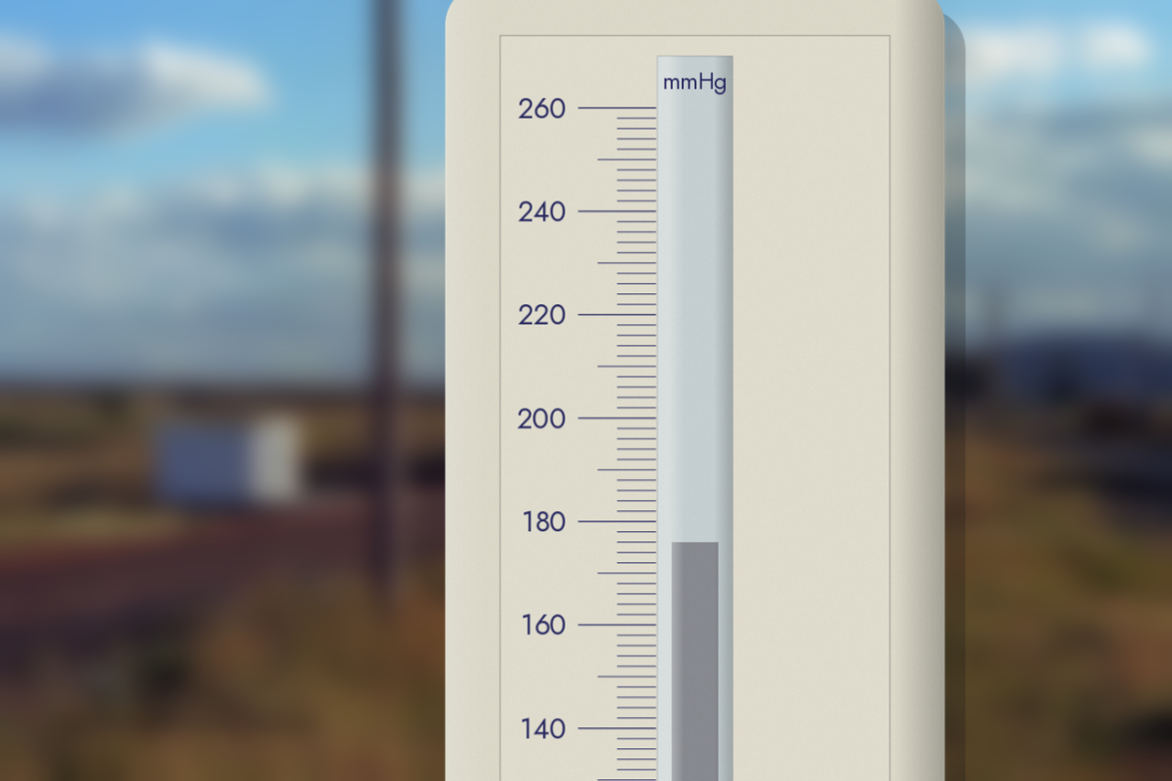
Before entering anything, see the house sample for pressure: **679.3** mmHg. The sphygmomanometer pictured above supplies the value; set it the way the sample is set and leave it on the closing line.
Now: **176** mmHg
